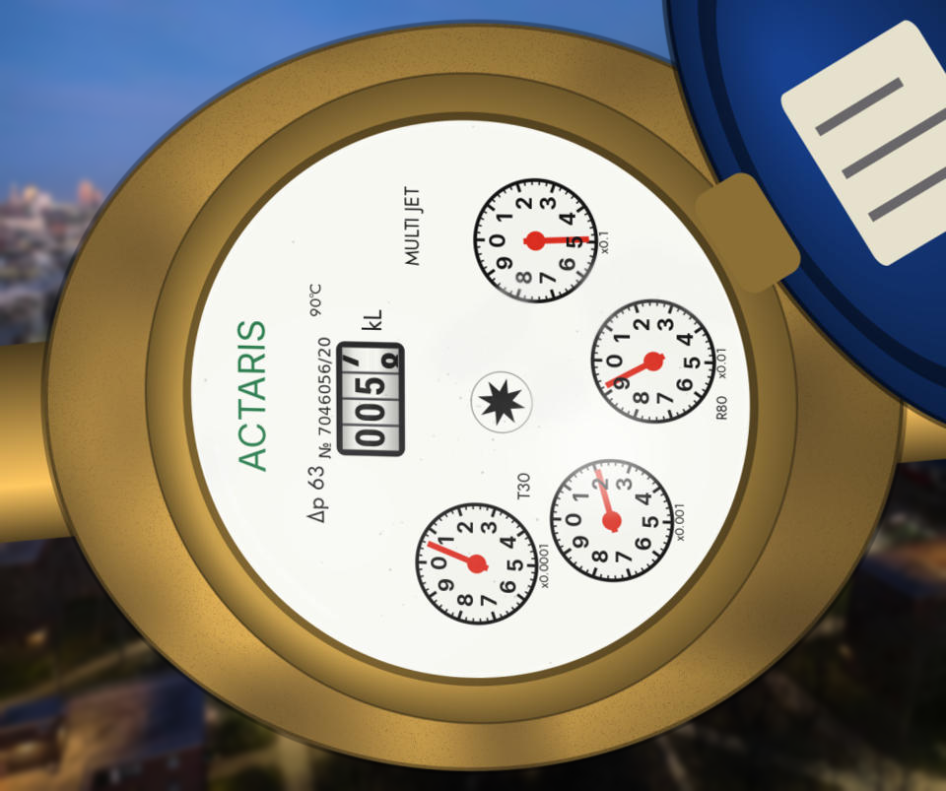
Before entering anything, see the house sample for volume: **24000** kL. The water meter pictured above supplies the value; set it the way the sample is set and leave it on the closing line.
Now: **57.4920** kL
